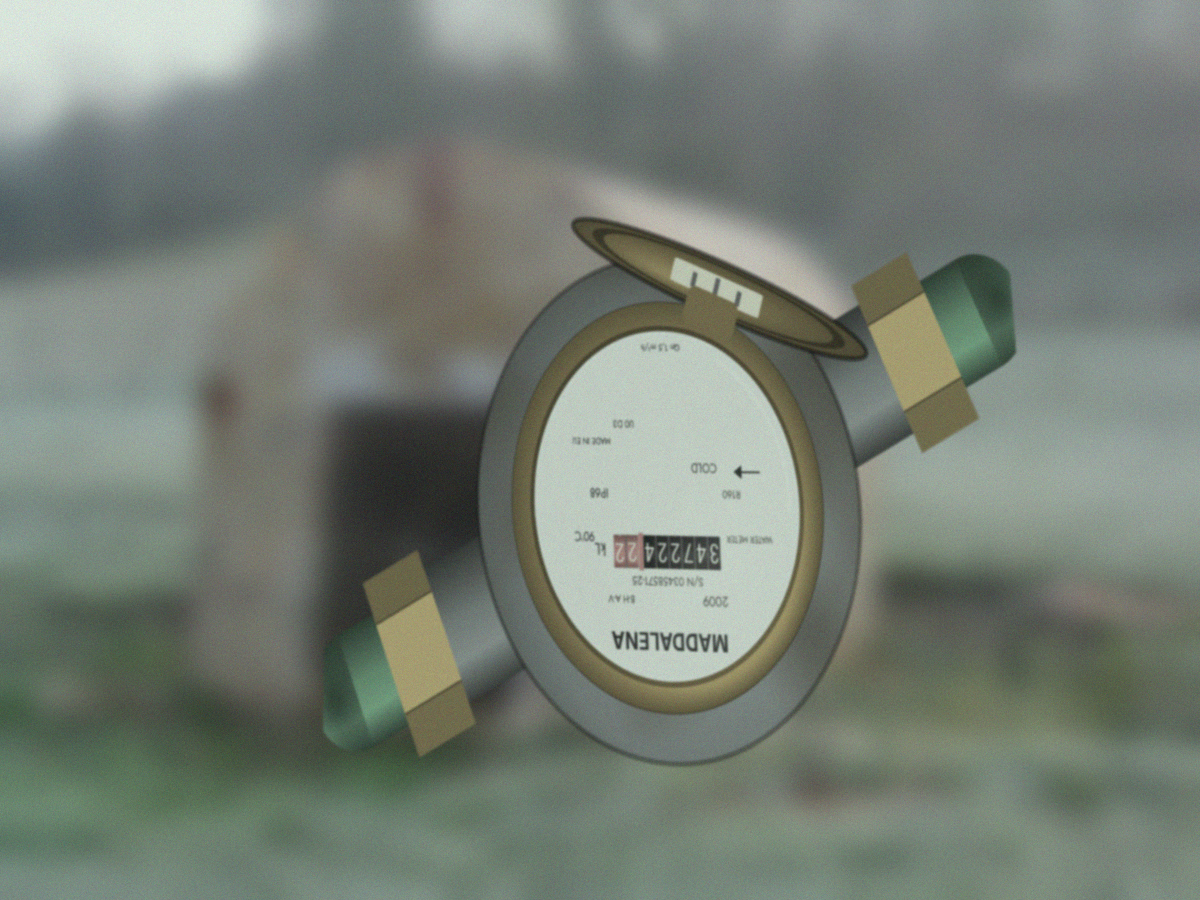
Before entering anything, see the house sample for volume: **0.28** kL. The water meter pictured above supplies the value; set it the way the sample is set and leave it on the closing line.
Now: **347224.22** kL
